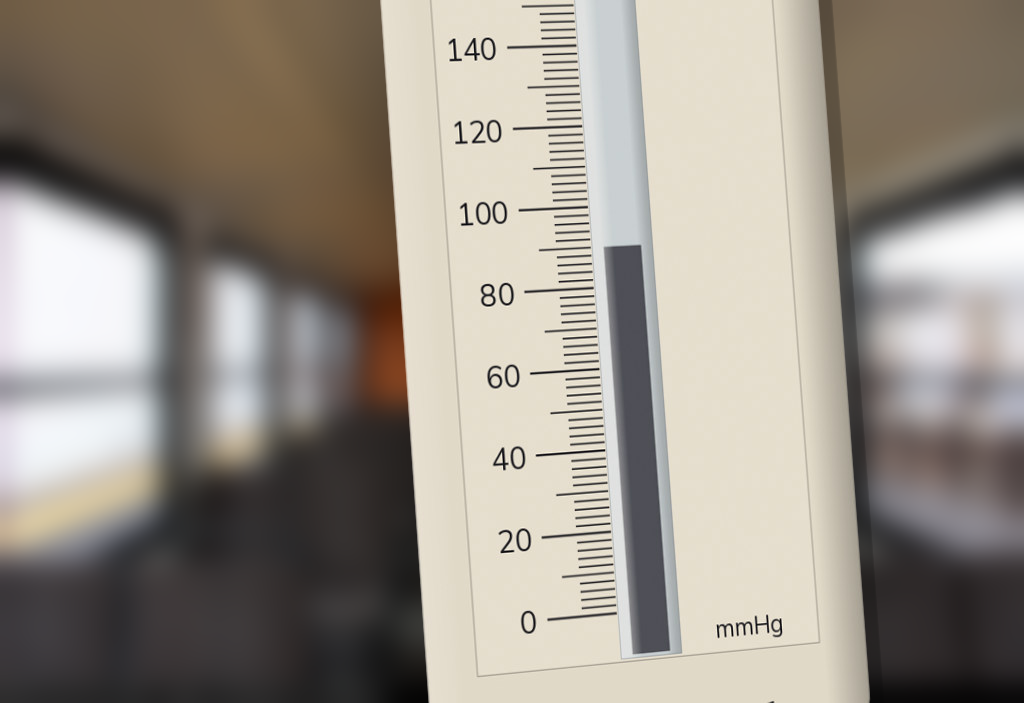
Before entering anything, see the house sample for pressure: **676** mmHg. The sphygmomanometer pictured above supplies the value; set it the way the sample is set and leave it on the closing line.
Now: **90** mmHg
